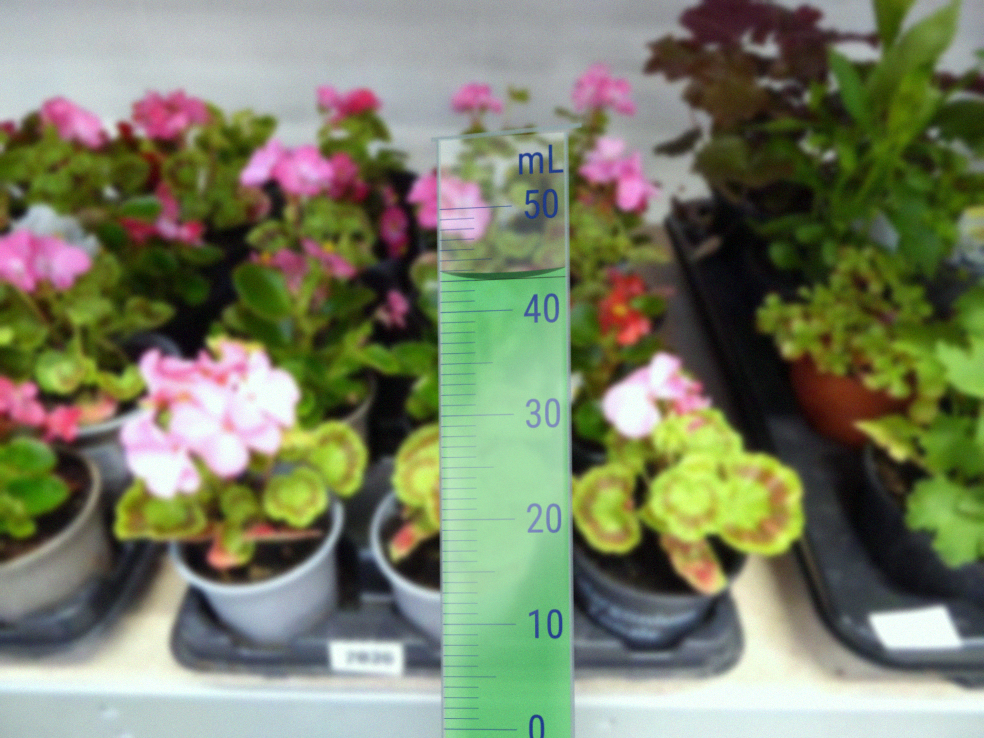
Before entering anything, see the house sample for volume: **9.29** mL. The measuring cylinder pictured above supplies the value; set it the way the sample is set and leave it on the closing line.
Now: **43** mL
